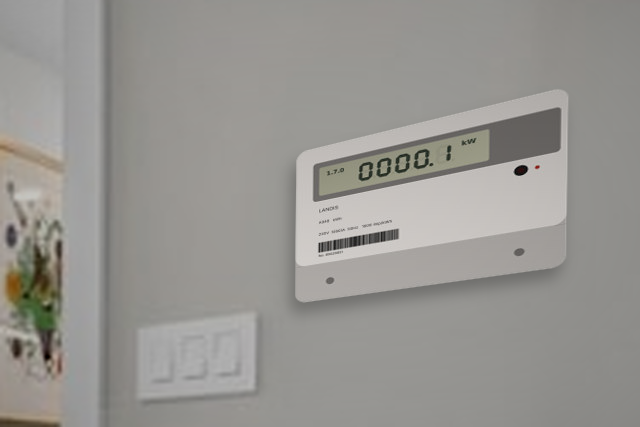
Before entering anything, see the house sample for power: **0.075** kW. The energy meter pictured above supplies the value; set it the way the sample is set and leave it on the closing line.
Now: **0.1** kW
